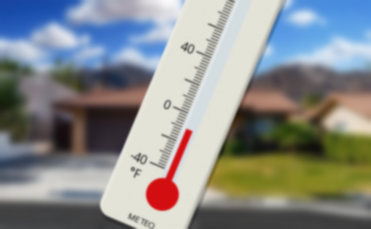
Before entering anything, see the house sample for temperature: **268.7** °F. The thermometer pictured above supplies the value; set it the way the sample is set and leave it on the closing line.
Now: **-10** °F
